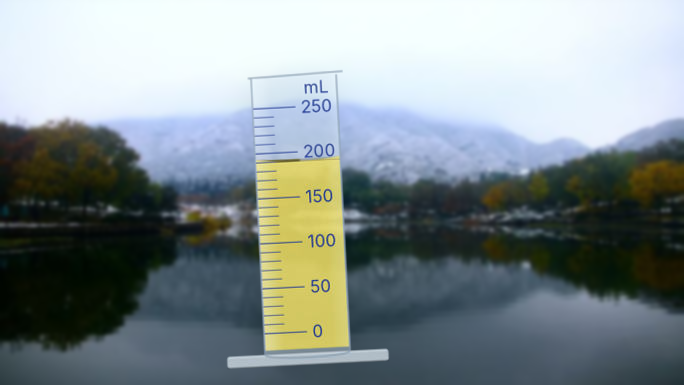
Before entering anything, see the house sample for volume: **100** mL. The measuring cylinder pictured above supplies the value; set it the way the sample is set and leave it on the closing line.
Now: **190** mL
